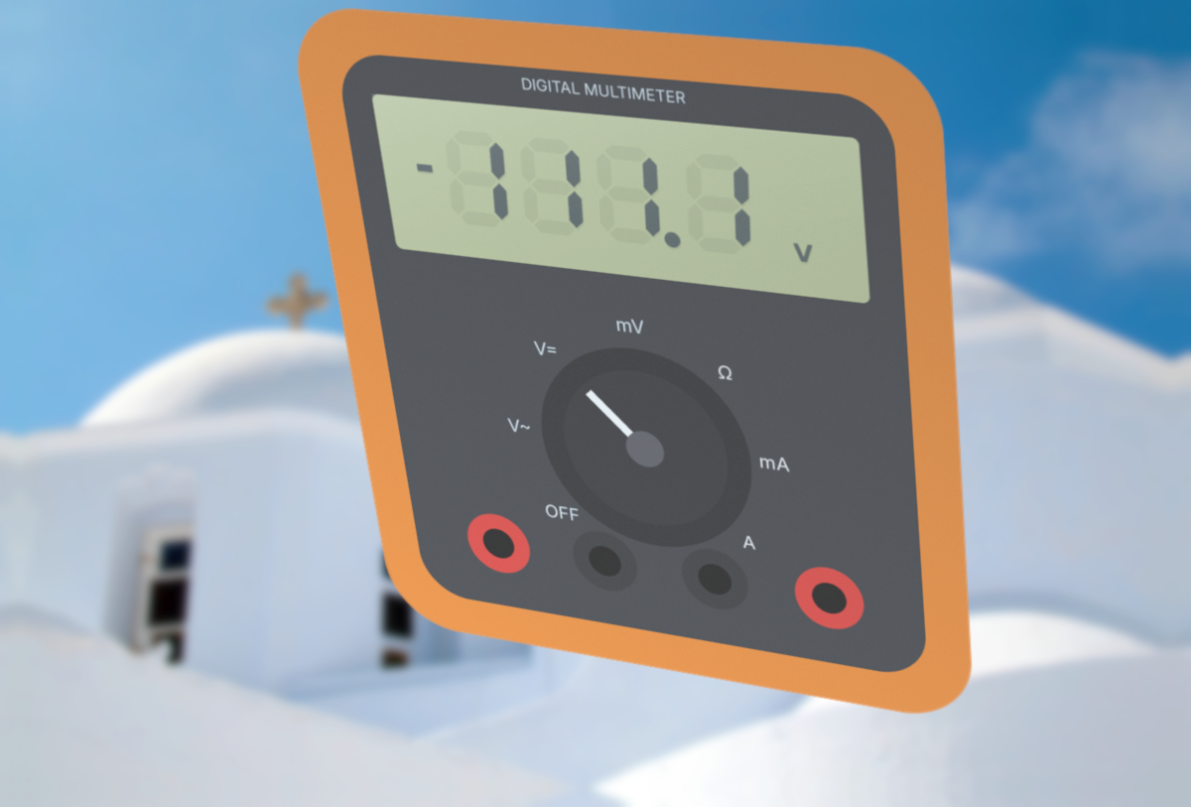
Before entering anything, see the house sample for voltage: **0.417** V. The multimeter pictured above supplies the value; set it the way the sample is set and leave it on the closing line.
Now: **-111.1** V
